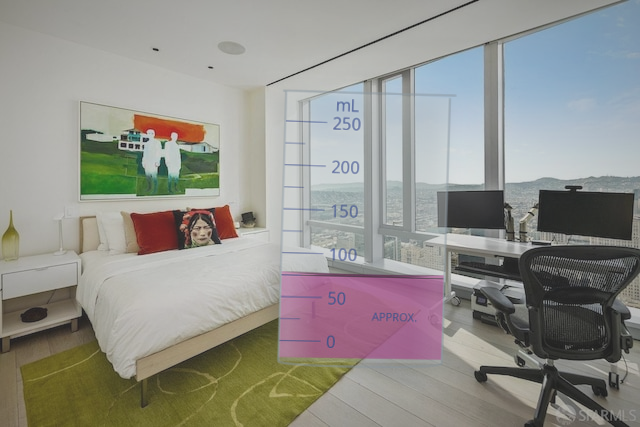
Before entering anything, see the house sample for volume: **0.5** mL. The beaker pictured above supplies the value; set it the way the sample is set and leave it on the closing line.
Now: **75** mL
